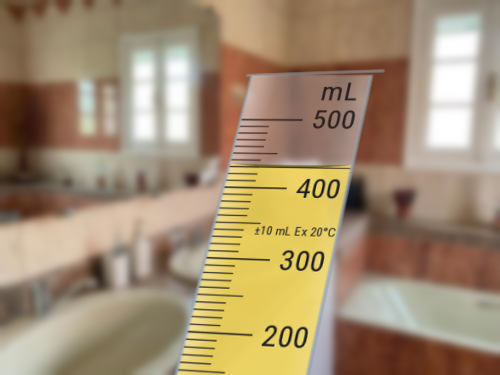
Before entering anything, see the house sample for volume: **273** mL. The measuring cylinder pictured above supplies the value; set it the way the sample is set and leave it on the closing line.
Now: **430** mL
